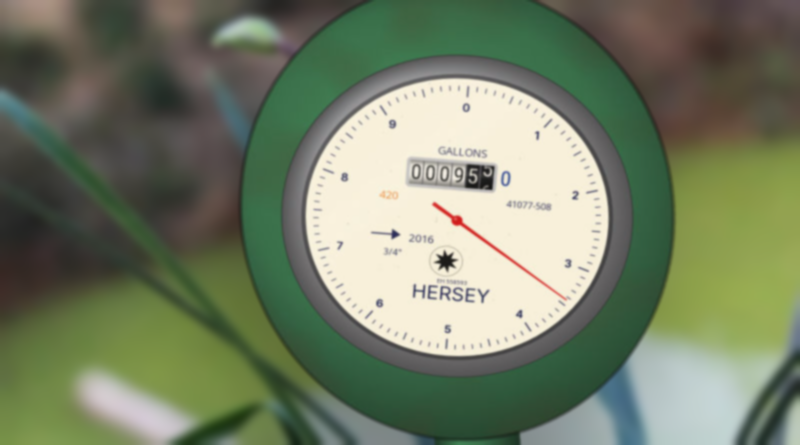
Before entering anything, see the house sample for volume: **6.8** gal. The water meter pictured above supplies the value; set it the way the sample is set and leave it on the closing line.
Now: **9553.4** gal
